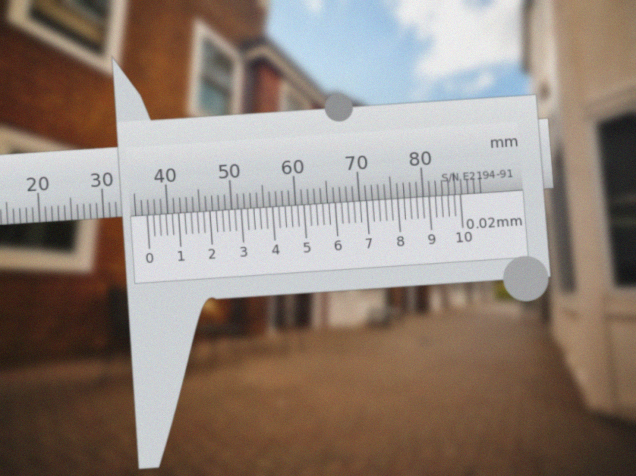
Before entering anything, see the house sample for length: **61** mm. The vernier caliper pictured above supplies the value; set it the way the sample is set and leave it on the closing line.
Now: **36.8** mm
